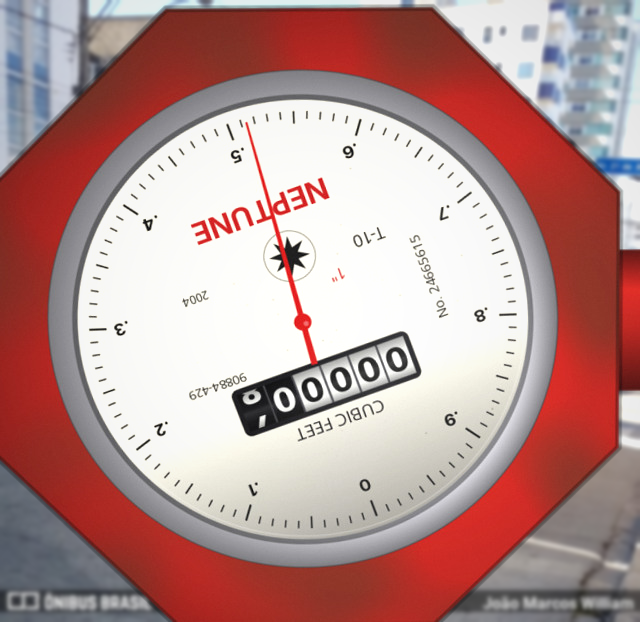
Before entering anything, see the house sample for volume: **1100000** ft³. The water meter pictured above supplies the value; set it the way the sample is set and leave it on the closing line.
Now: **7.51** ft³
